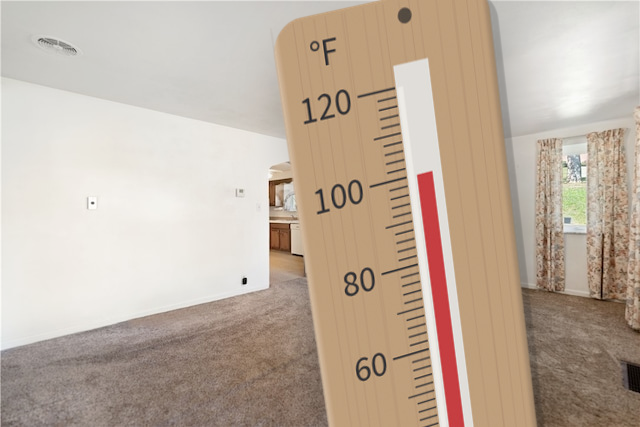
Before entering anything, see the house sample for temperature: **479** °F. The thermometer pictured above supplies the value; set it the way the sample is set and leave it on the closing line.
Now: **100** °F
